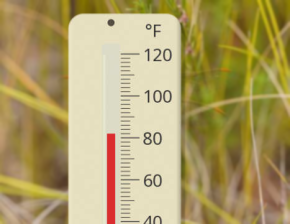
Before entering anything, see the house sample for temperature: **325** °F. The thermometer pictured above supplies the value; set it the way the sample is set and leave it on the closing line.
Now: **82** °F
